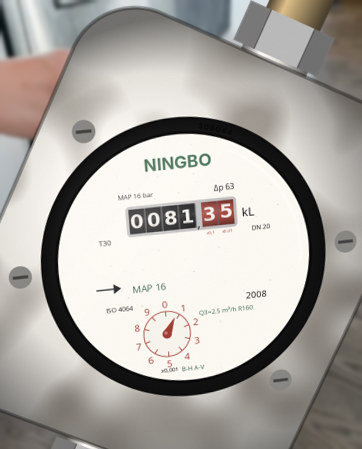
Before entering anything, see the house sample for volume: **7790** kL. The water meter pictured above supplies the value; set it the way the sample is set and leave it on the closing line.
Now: **81.350** kL
